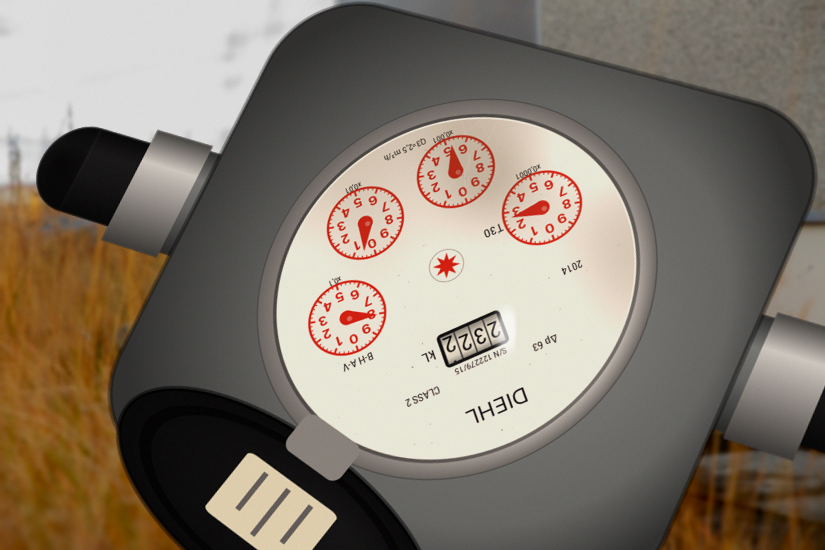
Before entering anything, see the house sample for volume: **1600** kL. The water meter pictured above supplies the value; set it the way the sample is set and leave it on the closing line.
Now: **2321.8052** kL
